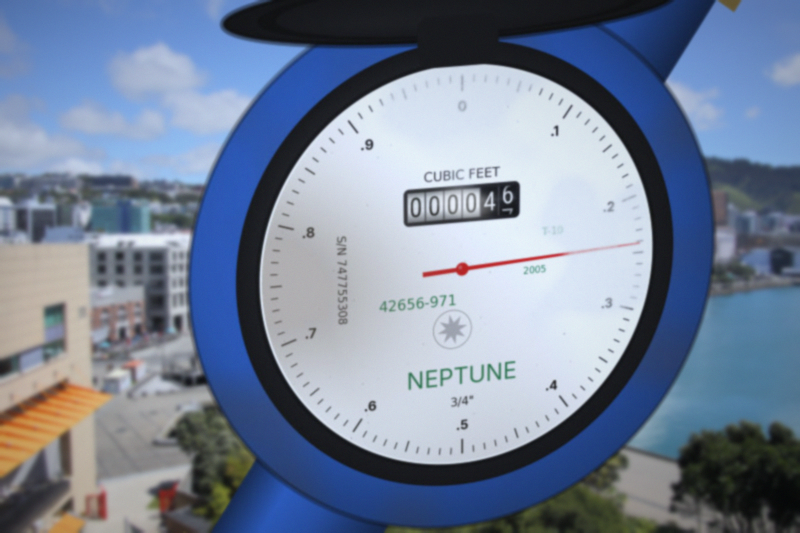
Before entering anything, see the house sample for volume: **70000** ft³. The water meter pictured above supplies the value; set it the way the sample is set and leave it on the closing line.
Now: **46.24** ft³
